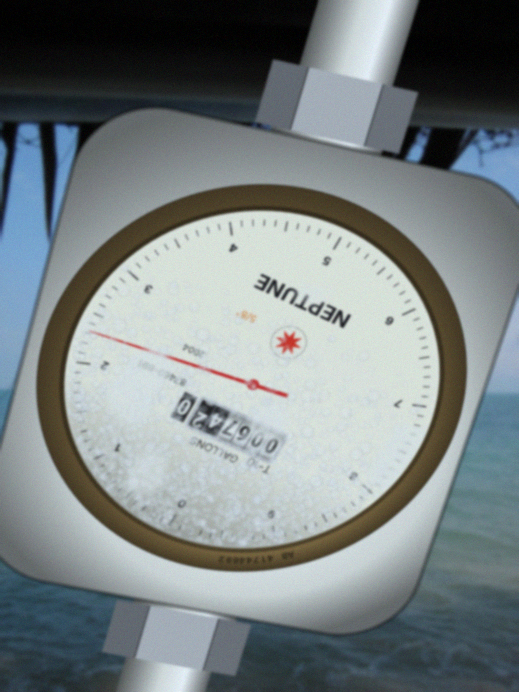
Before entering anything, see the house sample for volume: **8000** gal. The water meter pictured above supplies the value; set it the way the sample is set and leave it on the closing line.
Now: **67422.3** gal
